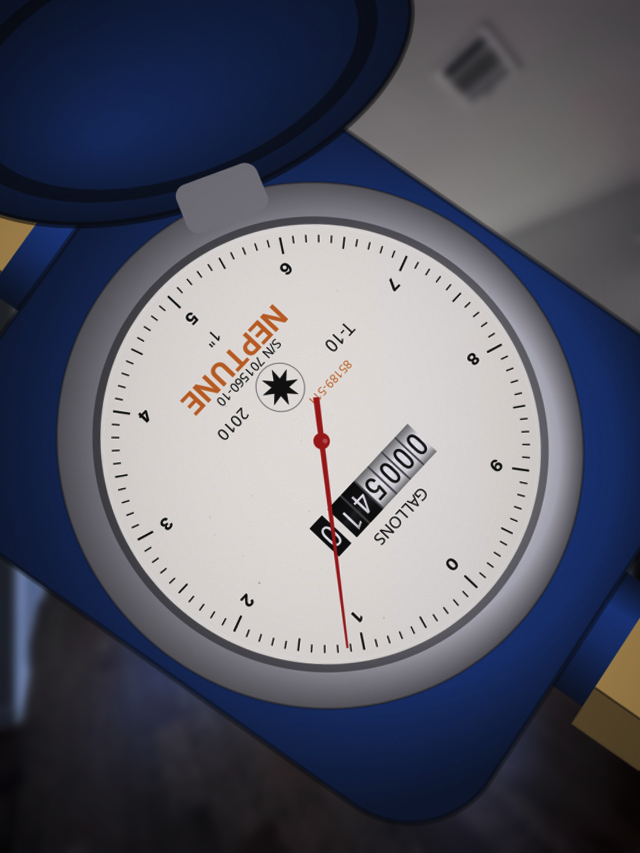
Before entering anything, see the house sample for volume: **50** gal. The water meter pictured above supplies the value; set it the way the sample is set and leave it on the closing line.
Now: **5411.1** gal
